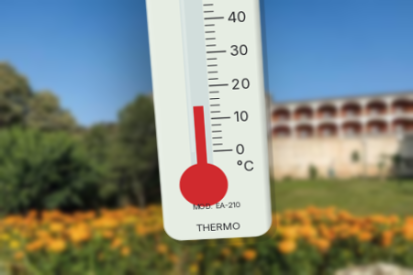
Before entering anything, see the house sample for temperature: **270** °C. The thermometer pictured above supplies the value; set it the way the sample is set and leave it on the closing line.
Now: **14** °C
